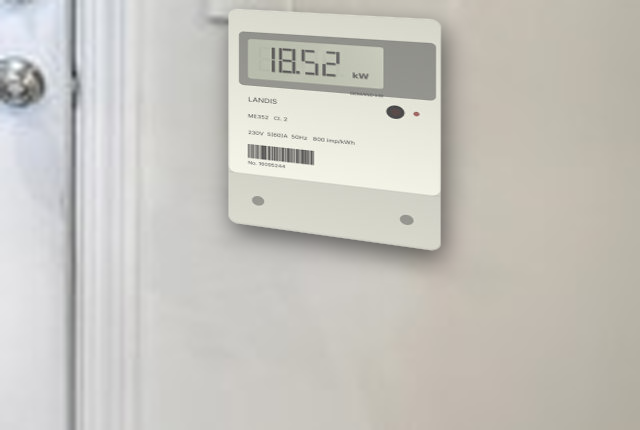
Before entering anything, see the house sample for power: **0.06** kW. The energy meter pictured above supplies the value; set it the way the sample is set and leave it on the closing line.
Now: **18.52** kW
